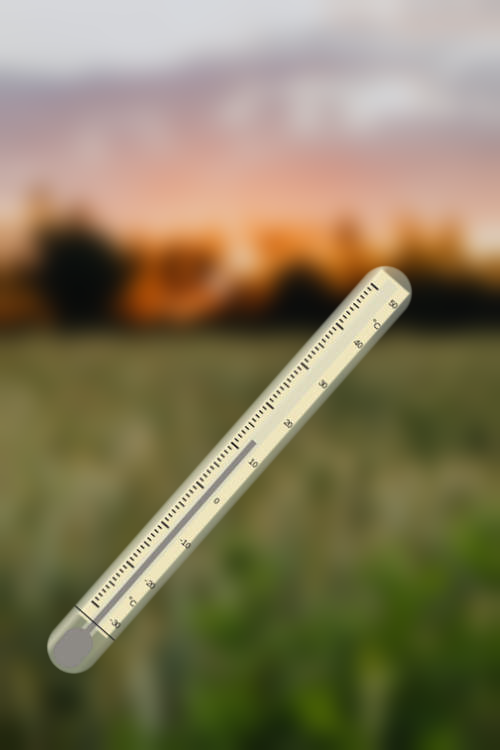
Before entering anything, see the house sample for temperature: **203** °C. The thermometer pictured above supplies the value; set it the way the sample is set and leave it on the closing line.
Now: **13** °C
